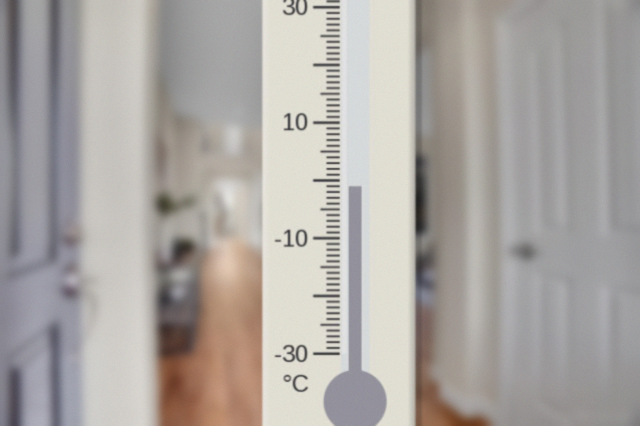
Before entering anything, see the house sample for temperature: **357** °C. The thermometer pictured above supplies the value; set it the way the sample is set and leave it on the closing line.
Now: **-1** °C
